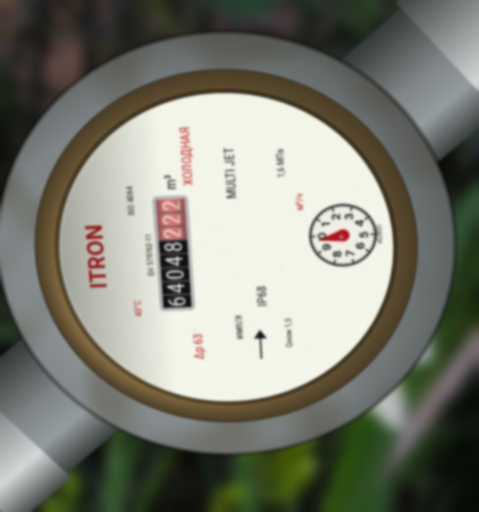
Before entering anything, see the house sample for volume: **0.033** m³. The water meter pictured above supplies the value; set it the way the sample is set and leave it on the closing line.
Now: **64048.2219** m³
